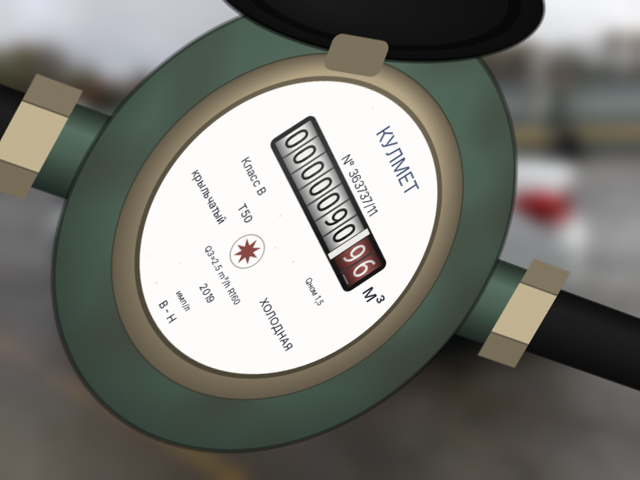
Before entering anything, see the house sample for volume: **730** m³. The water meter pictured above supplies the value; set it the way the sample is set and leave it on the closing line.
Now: **90.96** m³
